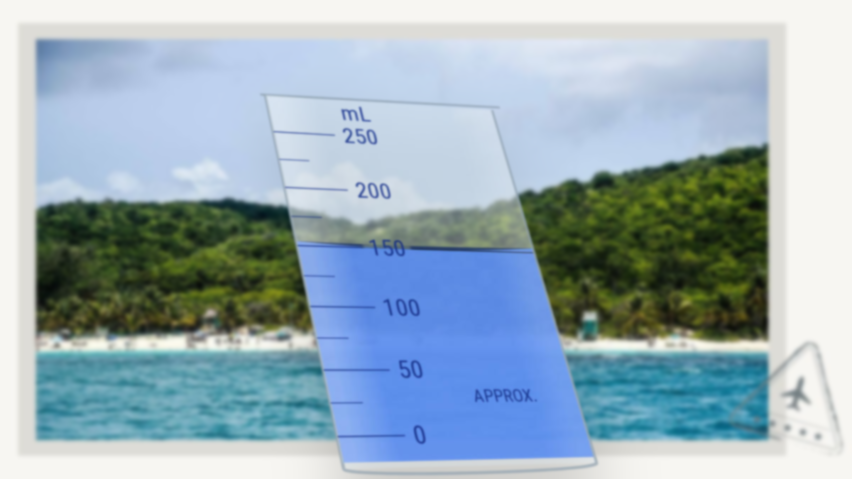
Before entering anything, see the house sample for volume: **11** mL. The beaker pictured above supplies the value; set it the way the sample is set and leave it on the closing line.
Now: **150** mL
